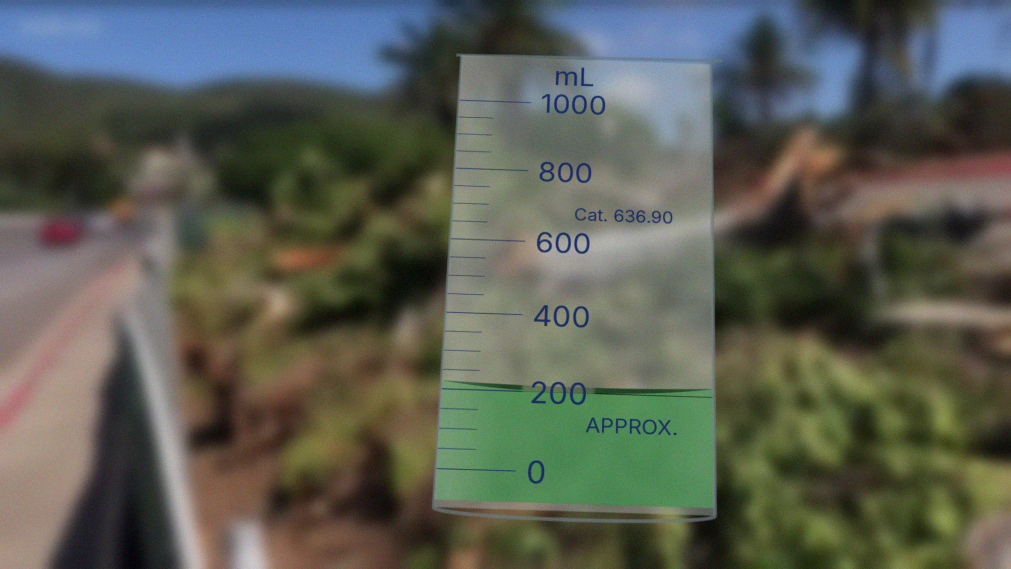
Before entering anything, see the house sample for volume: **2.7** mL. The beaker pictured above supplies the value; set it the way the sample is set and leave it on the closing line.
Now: **200** mL
